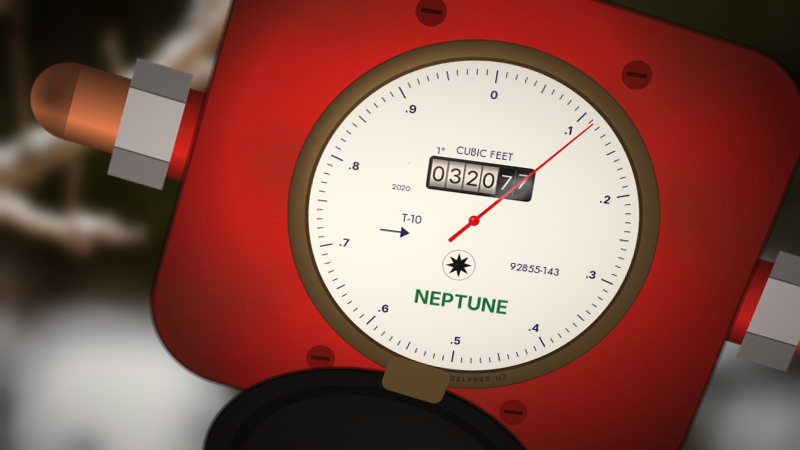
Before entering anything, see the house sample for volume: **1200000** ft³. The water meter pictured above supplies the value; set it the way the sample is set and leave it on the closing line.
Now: **32077.11** ft³
